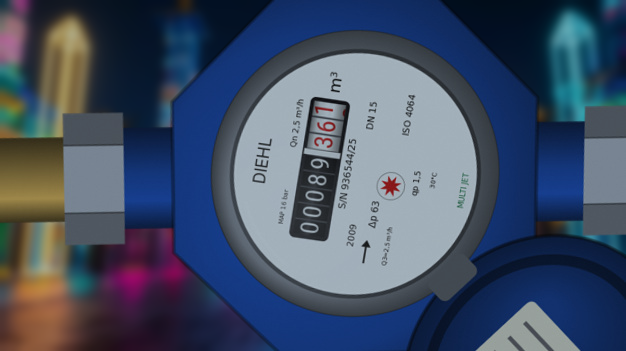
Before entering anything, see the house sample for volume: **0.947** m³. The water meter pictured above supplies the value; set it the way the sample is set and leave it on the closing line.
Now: **89.361** m³
